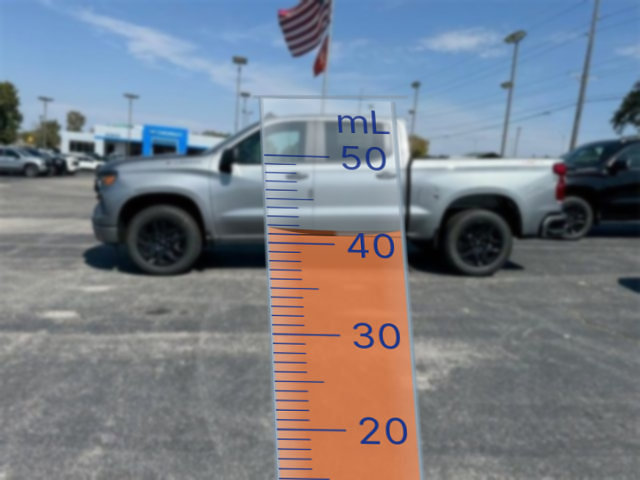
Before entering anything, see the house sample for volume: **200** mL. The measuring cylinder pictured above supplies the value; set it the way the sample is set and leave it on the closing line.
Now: **41** mL
